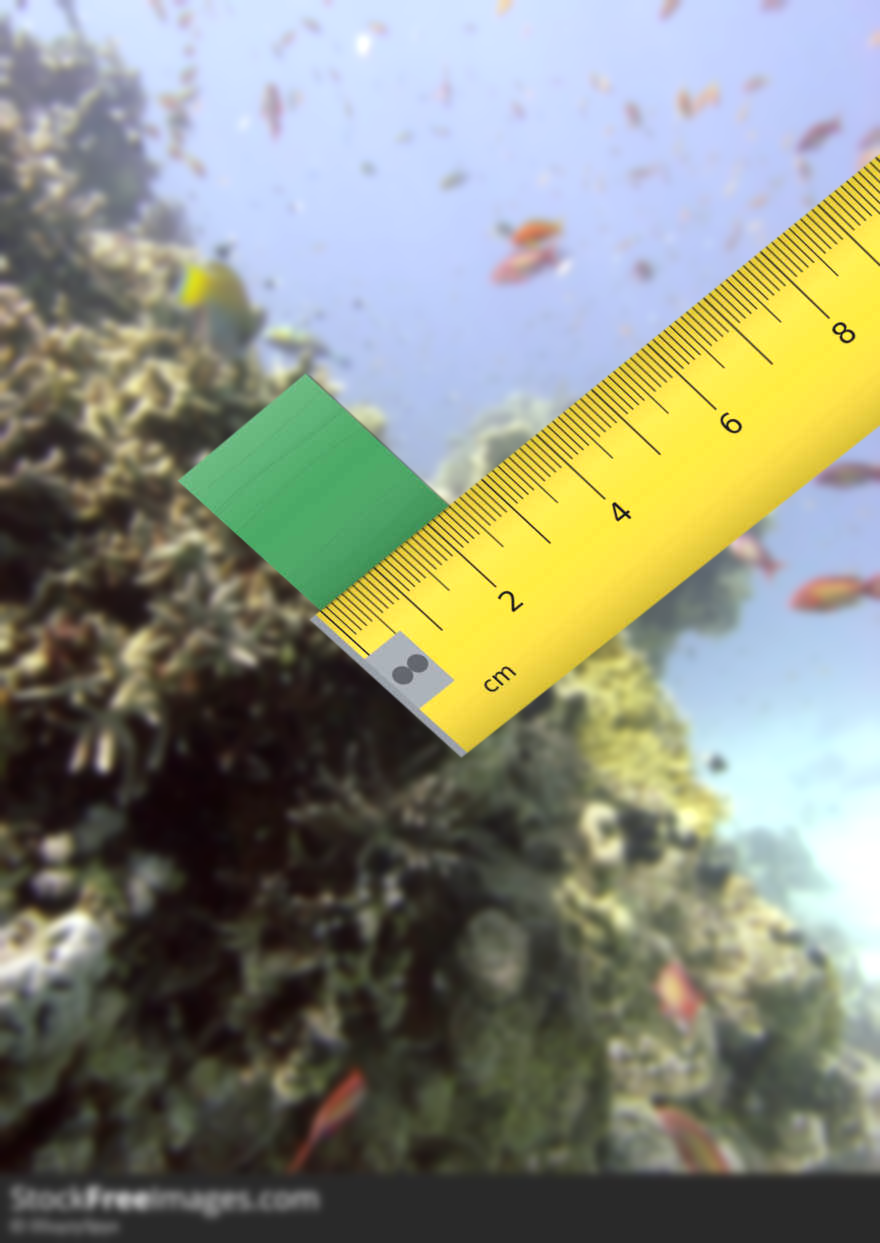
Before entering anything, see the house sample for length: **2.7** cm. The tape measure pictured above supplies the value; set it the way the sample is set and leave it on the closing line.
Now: **2.4** cm
